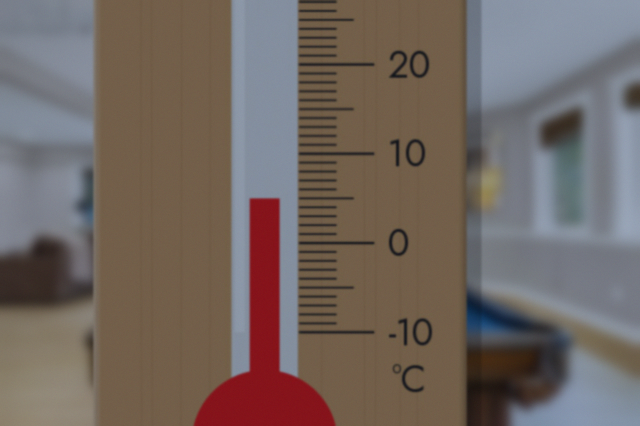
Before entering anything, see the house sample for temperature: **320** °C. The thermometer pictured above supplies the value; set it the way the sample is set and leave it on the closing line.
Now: **5** °C
